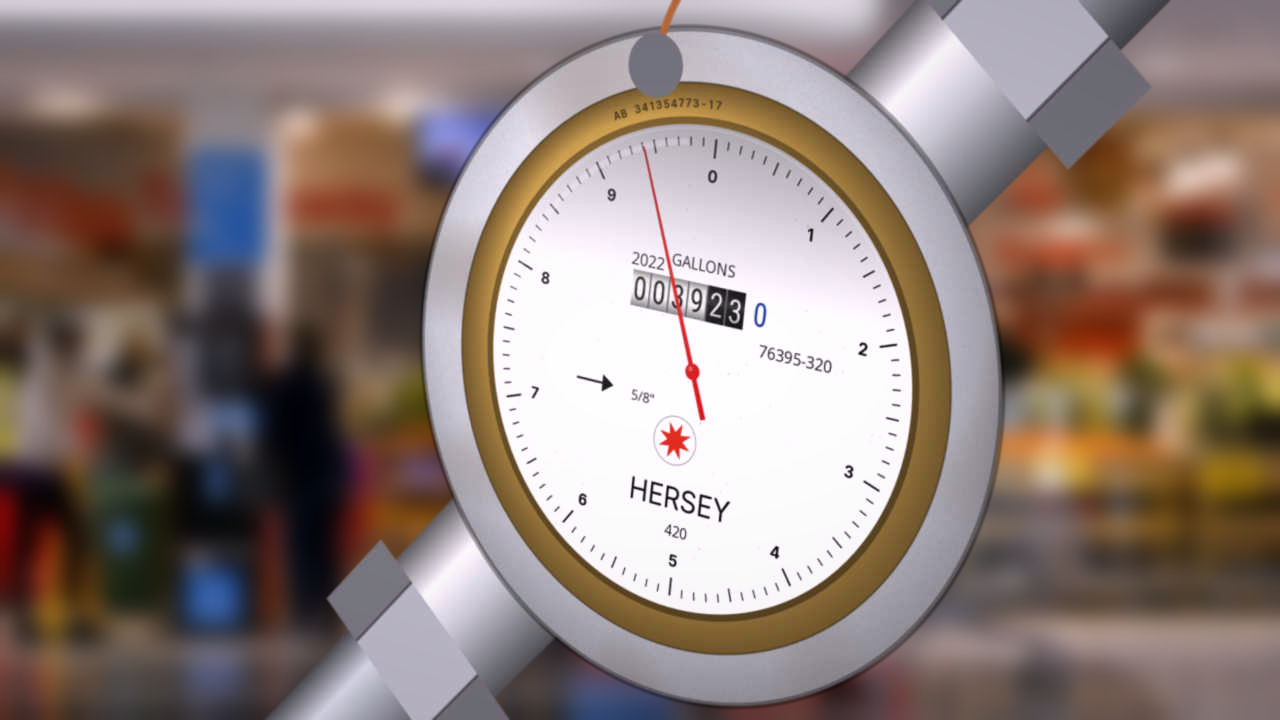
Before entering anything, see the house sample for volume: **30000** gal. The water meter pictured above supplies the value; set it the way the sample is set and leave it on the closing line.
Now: **39229.4** gal
